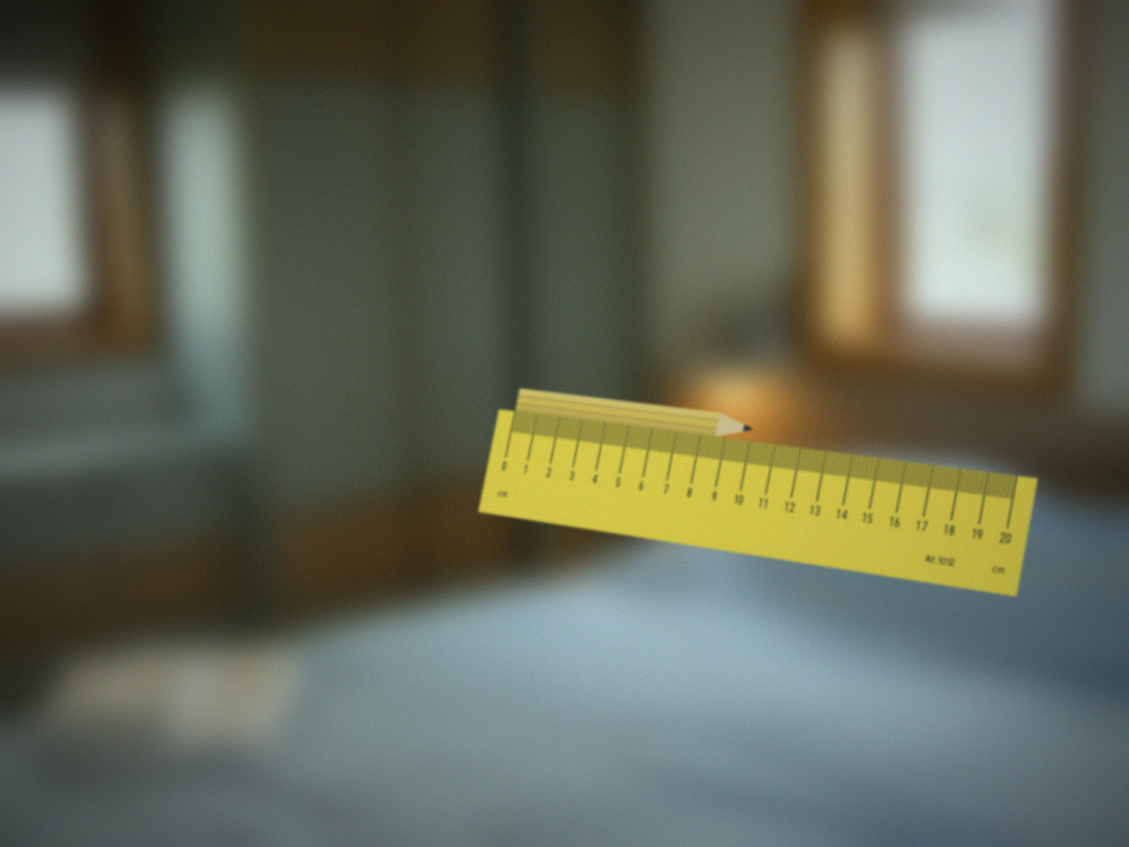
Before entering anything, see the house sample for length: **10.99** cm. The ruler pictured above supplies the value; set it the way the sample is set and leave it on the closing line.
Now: **10** cm
